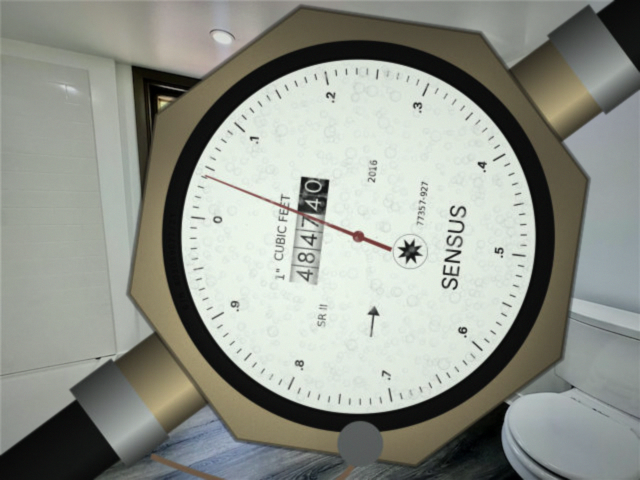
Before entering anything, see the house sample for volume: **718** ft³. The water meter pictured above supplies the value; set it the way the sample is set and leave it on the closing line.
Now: **484740.04** ft³
